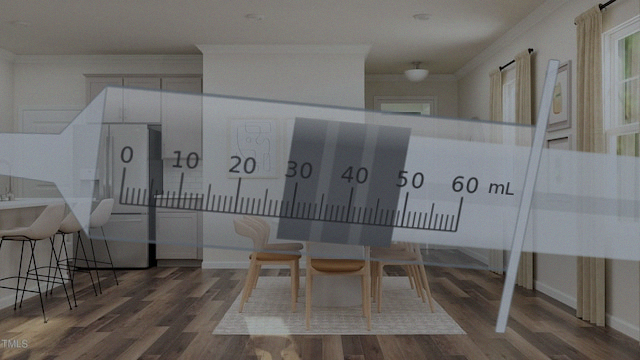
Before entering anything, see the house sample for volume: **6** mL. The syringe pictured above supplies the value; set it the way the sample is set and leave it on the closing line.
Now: **28** mL
